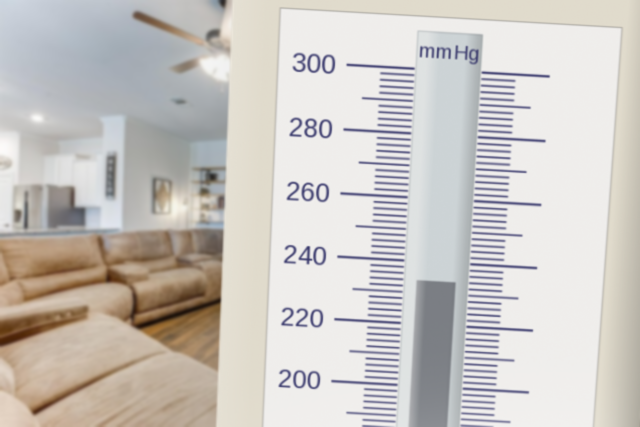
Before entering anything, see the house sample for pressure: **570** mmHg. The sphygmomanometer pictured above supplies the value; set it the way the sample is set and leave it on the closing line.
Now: **234** mmHg
